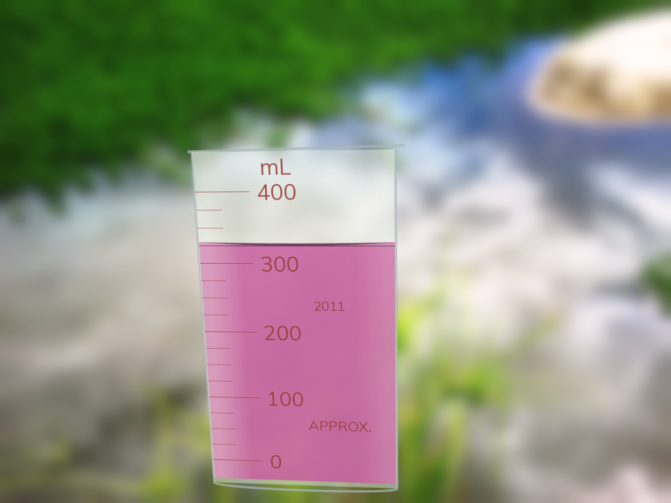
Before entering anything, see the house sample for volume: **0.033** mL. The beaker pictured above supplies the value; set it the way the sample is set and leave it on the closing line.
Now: **325** mL
